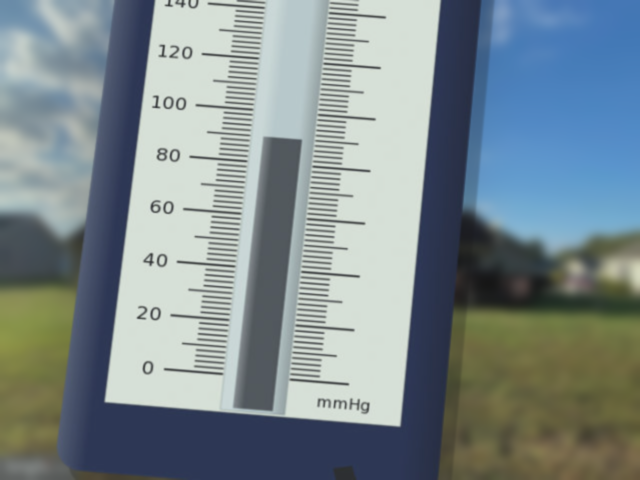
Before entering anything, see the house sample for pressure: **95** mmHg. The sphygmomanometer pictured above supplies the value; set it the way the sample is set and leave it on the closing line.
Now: **90** mmHg
